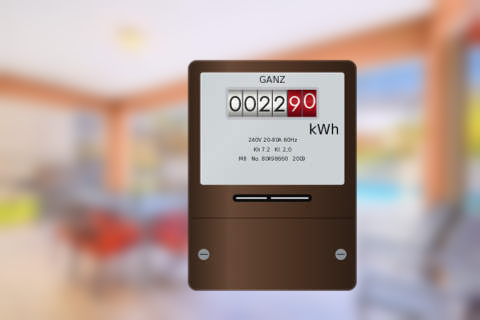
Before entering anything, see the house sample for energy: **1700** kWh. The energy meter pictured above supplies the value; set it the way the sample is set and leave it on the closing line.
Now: **22.90** kWh
